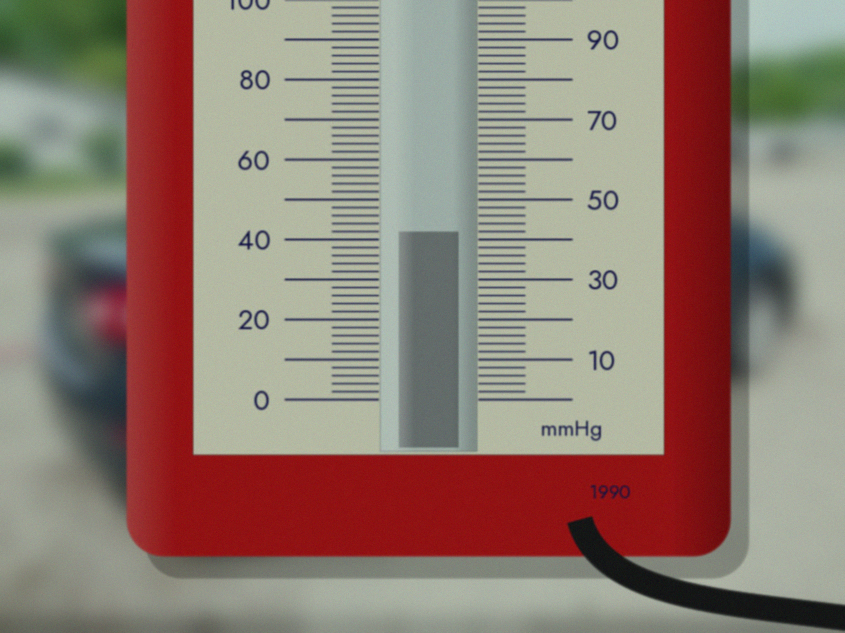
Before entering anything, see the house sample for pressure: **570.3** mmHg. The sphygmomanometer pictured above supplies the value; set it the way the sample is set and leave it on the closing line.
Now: **42** mmHg
